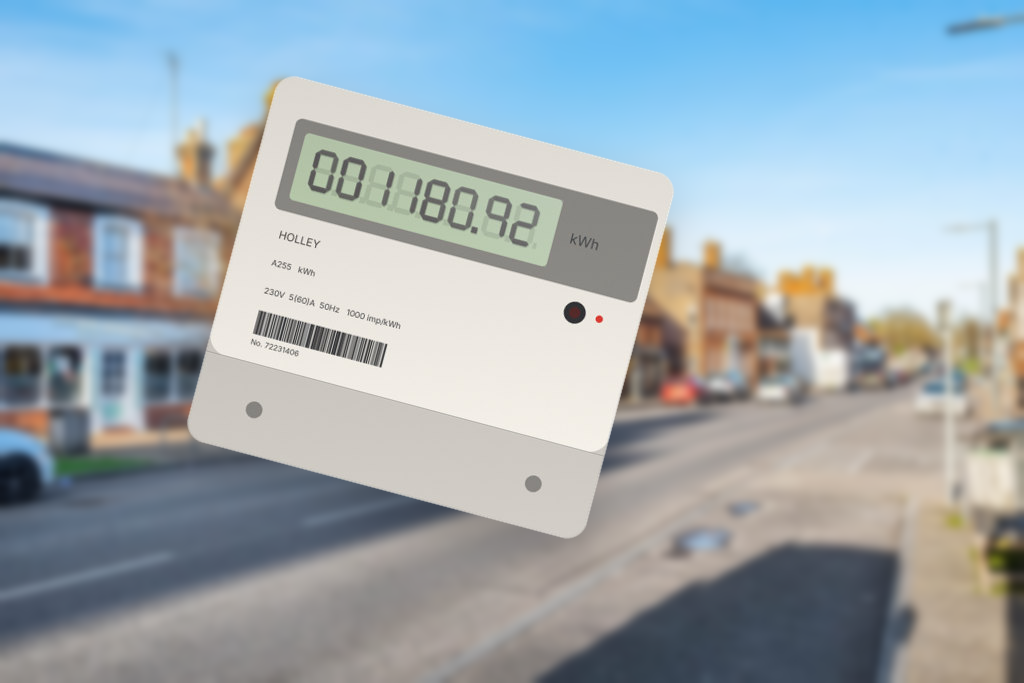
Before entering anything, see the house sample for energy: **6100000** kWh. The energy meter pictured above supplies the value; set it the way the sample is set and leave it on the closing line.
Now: **1180.92** kWh
